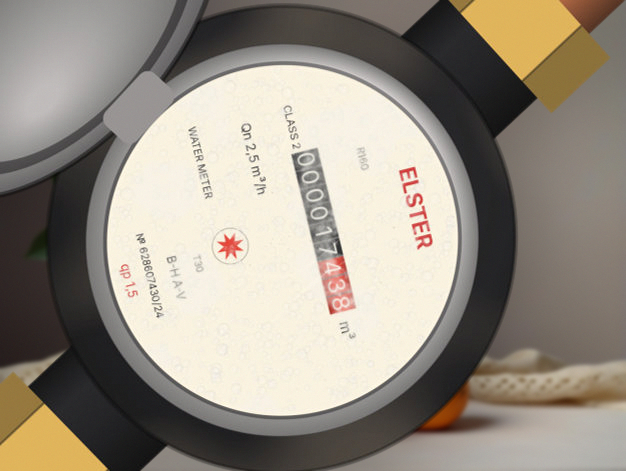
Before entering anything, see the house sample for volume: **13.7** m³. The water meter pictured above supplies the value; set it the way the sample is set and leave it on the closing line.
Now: **17.438** m³
